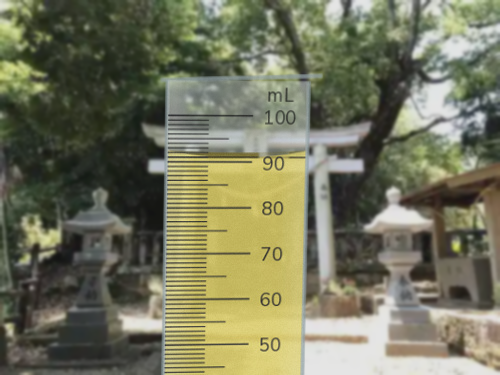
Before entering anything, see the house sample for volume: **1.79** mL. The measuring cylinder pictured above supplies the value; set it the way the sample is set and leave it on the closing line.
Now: **91** mL
